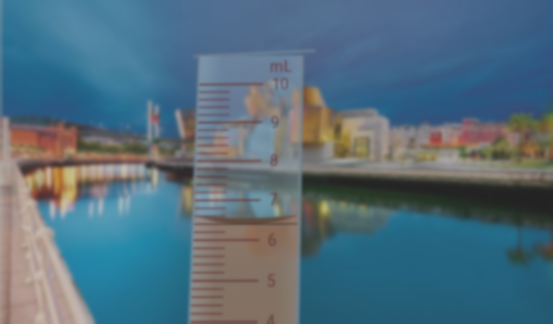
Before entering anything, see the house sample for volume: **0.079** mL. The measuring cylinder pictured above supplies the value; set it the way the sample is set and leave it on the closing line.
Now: **6.4** mL
